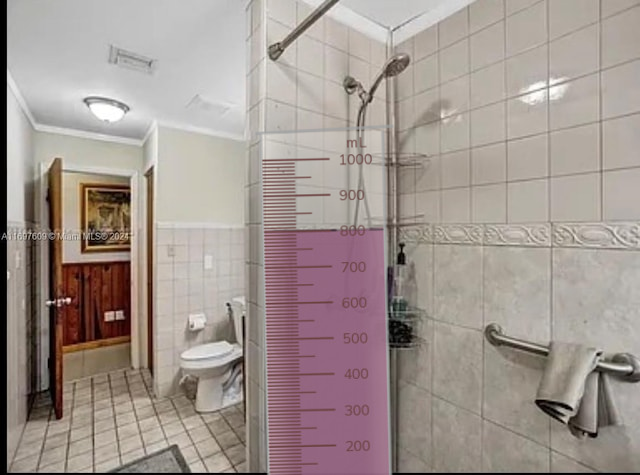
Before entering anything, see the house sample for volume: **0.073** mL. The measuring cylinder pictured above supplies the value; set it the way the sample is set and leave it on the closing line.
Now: **800** mL
